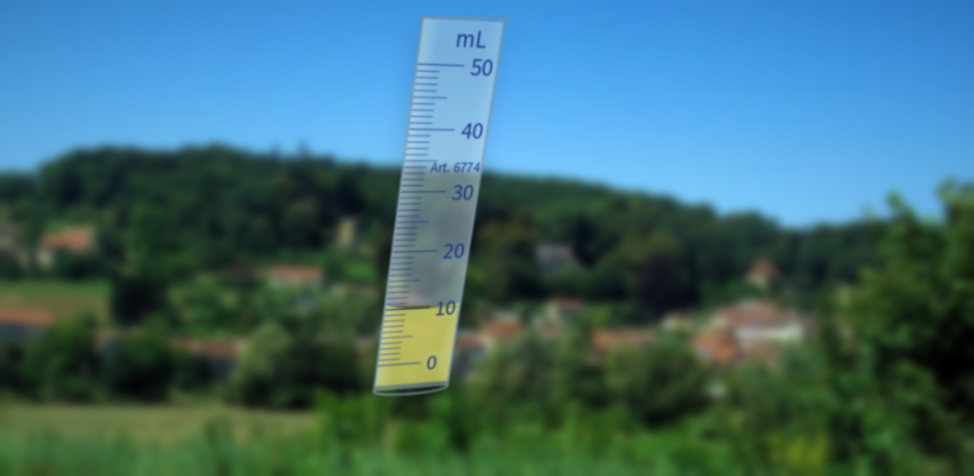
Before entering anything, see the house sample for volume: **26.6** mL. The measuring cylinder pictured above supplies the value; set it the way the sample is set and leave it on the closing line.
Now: **10** mL
